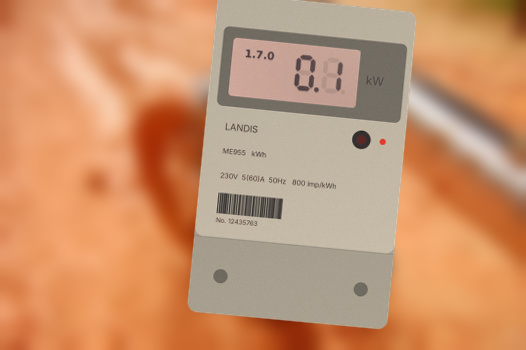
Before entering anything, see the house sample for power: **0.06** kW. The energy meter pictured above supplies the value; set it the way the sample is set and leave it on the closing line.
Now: **0.1** kW
